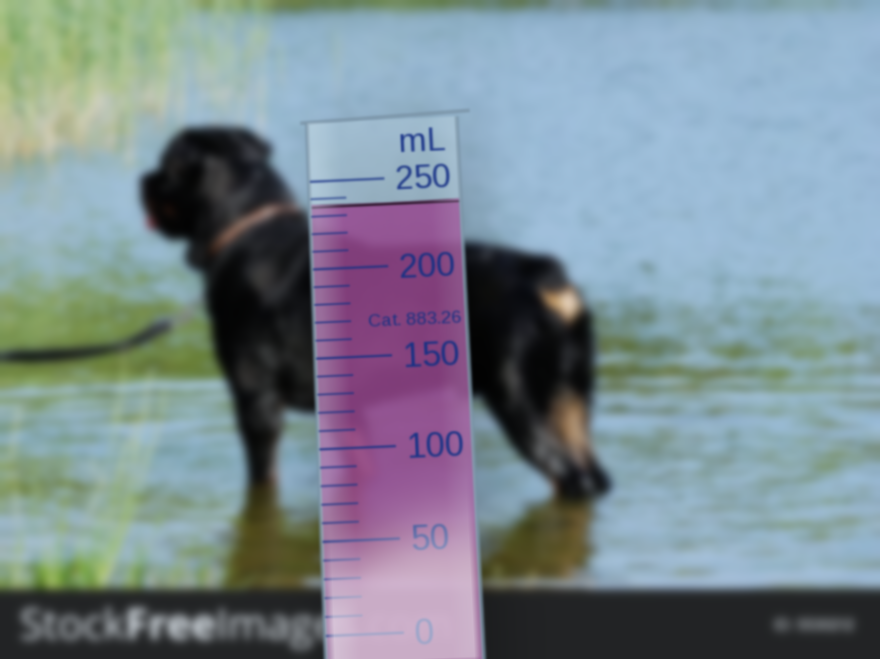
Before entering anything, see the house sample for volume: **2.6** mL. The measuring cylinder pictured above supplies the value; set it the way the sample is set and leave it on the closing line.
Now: **235** mL
